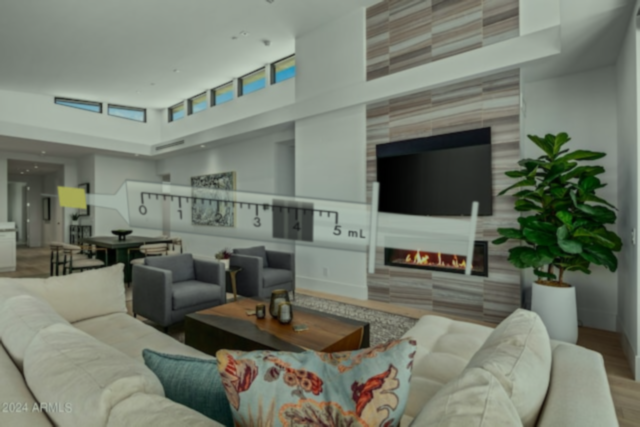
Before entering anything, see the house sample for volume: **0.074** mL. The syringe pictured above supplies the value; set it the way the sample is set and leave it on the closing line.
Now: **3.4** mL
